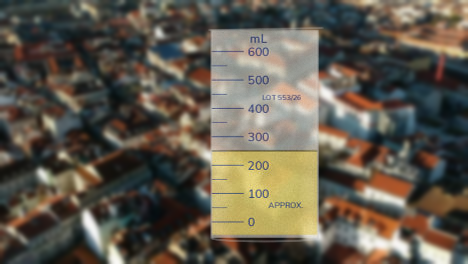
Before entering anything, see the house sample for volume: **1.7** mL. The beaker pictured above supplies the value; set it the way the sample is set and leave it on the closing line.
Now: **250** mL
